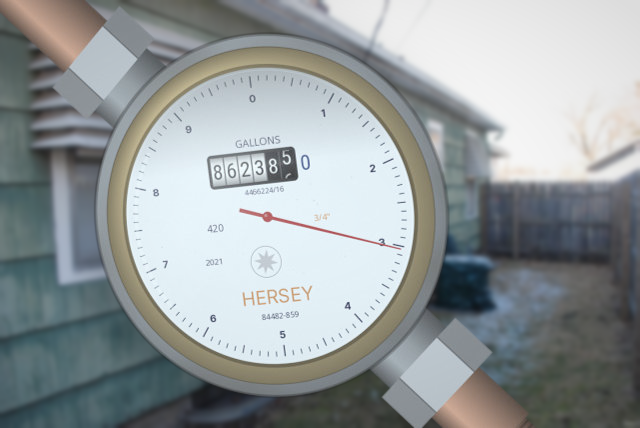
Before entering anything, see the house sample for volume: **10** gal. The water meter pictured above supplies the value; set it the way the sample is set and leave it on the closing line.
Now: **8623853.0** gal
